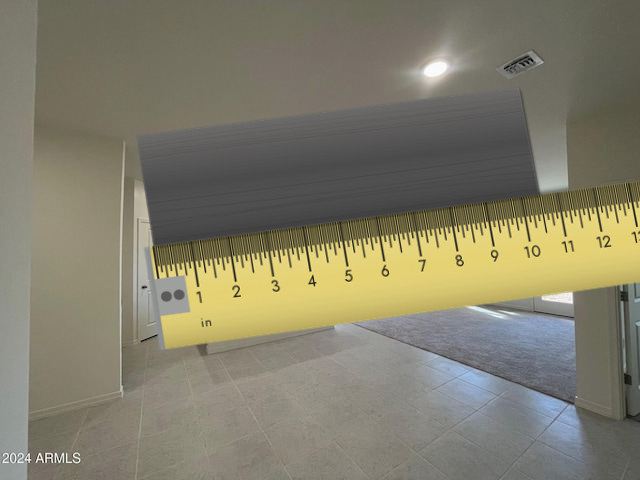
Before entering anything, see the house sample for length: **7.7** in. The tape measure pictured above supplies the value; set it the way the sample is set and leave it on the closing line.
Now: **10.5** in
